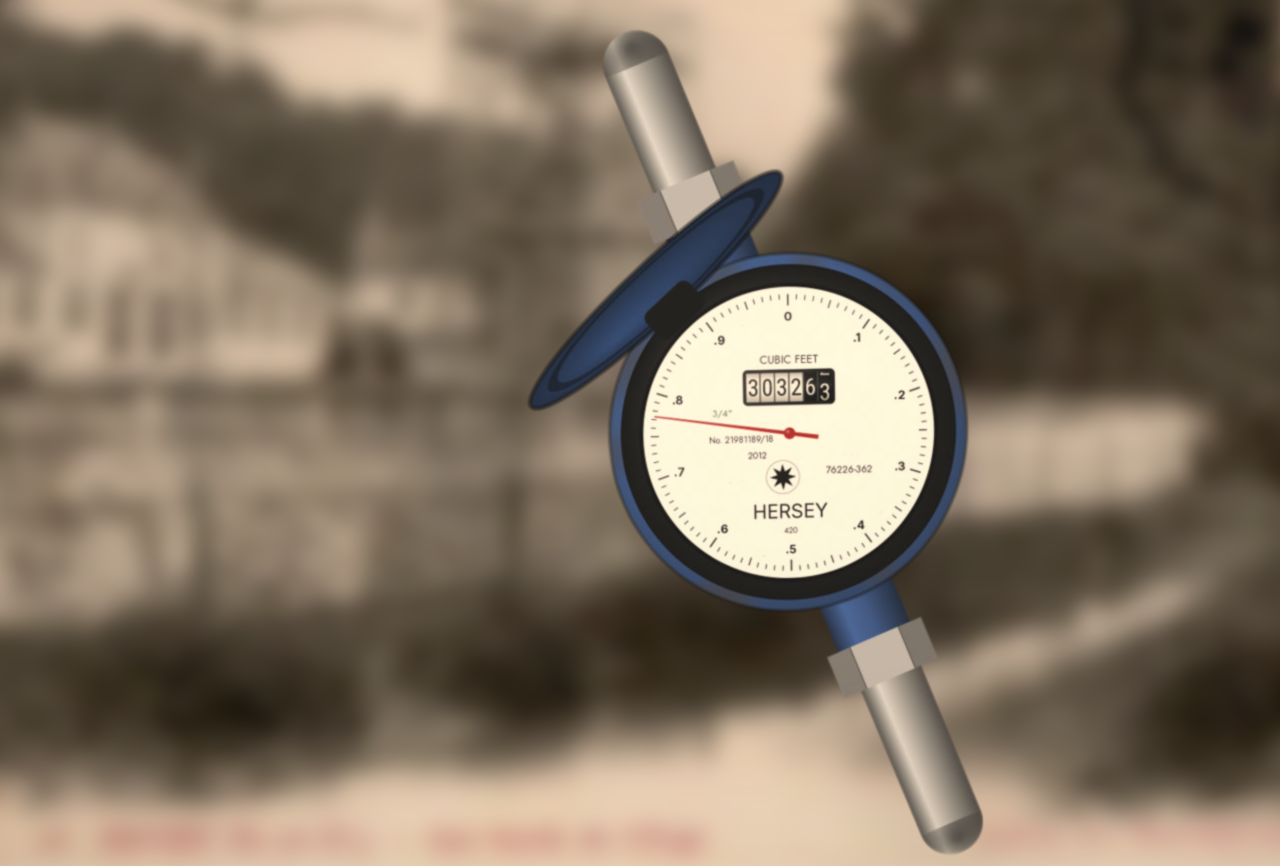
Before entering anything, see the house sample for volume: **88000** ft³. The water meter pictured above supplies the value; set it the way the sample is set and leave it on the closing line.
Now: **303262.77** ft³
